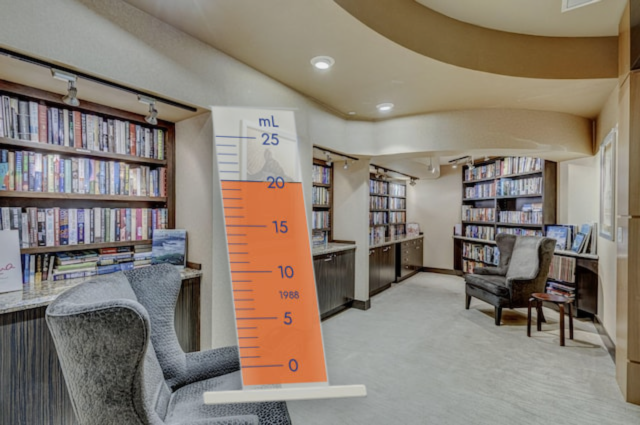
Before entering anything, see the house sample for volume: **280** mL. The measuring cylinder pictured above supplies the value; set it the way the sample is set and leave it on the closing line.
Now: **20** mL
